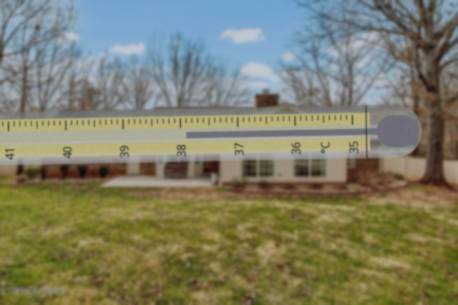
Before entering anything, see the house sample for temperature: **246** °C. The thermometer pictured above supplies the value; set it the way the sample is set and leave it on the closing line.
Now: **37.9** °C
